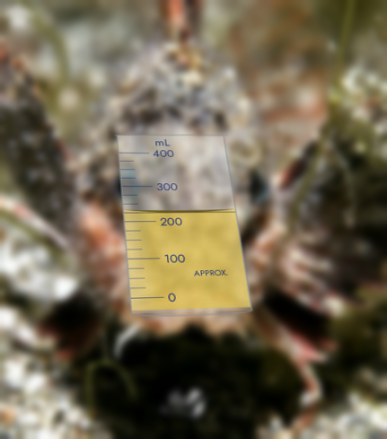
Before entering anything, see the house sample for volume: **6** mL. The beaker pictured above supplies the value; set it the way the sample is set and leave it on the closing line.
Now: **225** mL
